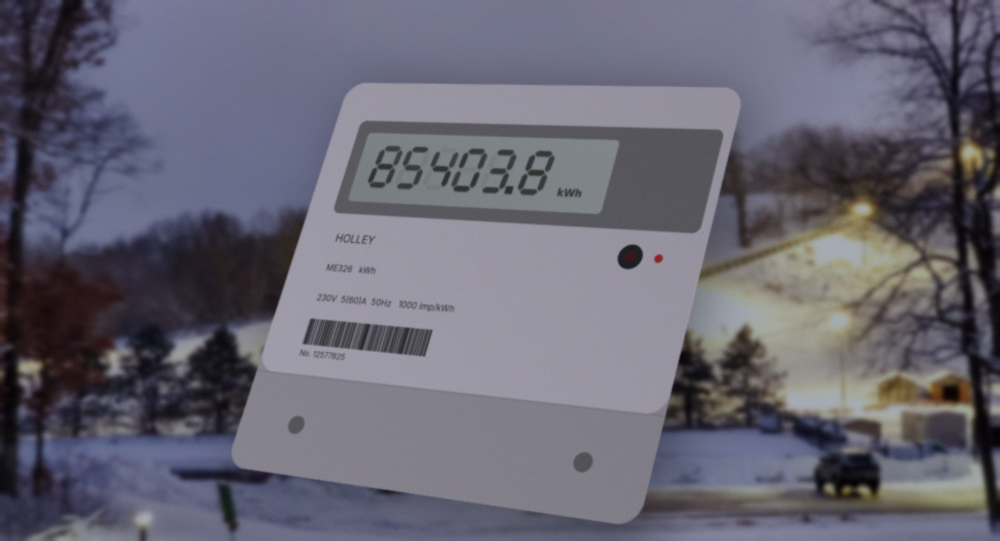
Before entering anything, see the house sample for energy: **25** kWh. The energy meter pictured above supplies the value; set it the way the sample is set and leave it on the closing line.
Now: **85403.8** kWh
